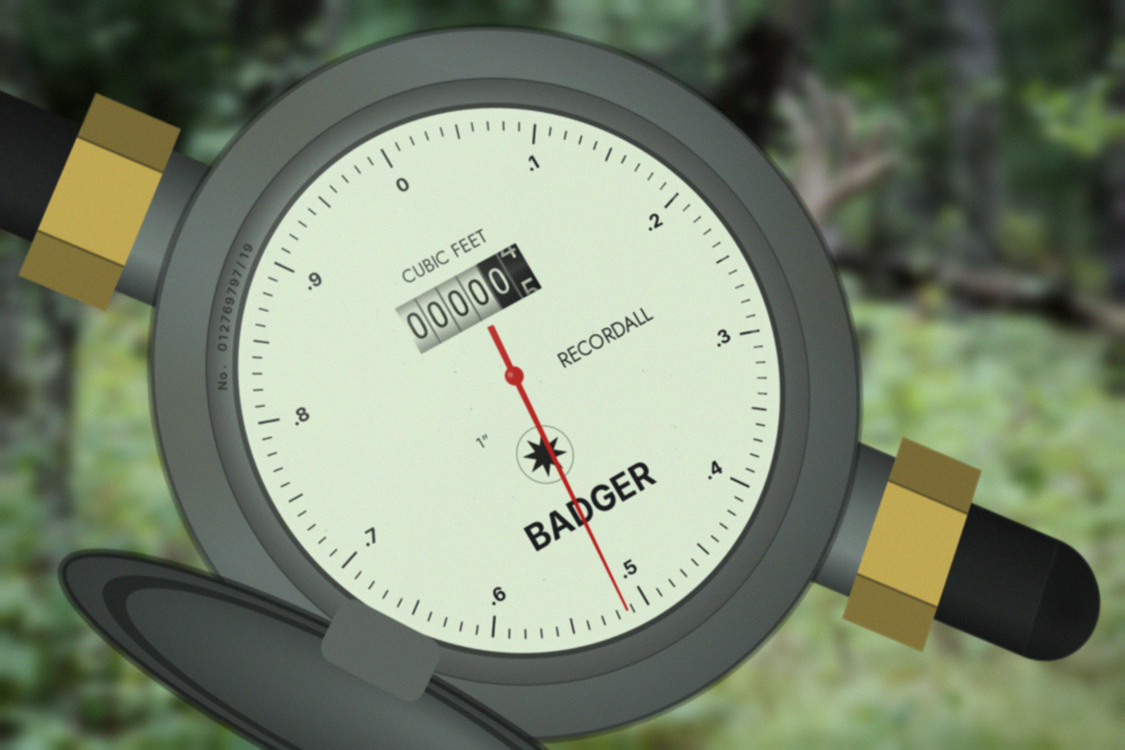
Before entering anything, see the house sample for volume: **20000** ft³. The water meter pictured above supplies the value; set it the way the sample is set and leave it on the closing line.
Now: **4.51** ft³
